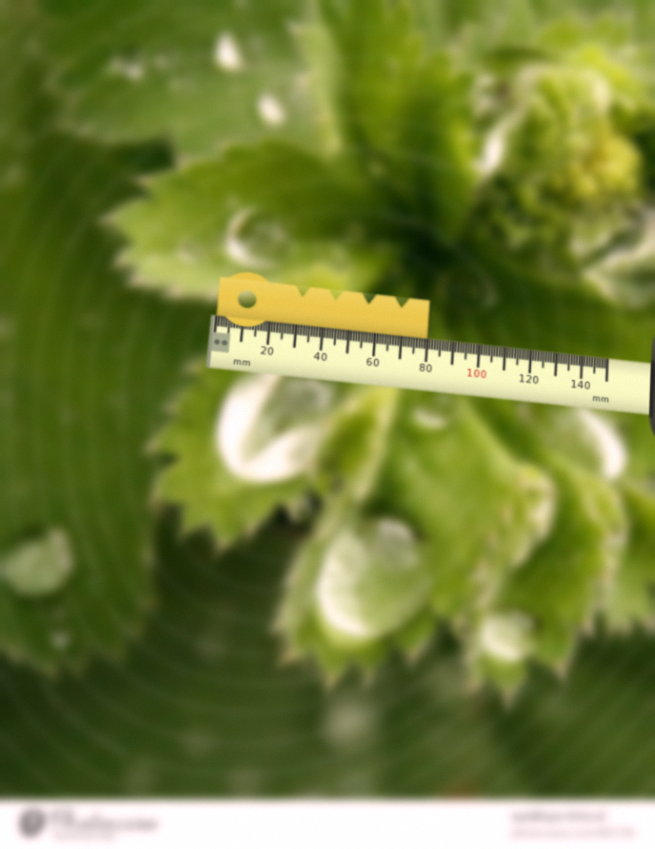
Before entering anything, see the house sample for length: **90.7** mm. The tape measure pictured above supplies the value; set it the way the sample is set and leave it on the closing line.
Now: **80** mm
